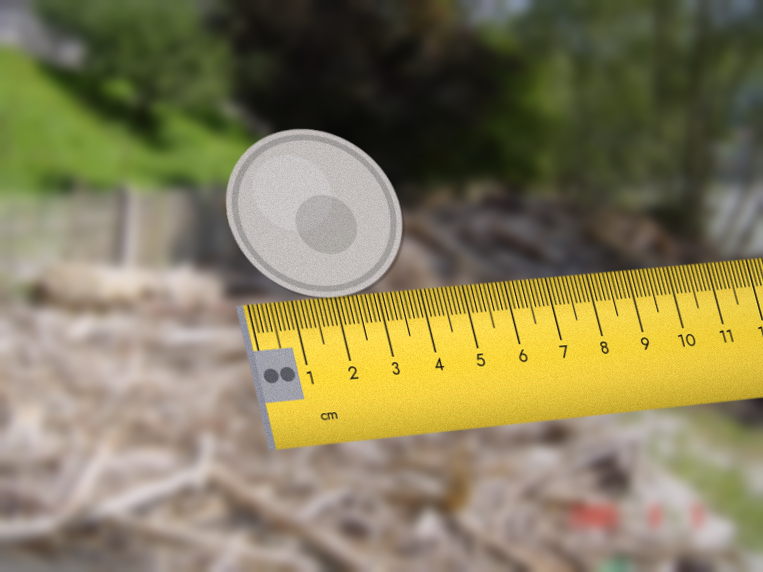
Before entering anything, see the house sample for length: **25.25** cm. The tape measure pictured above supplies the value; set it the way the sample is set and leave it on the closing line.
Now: **4** cm
